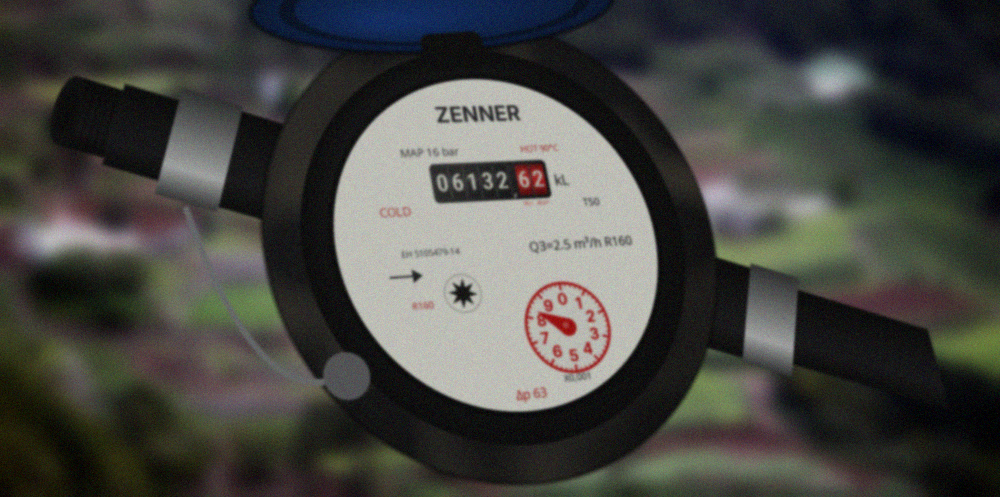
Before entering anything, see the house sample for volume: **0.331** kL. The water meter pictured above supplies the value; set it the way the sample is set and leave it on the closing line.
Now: **6132.628** kL
